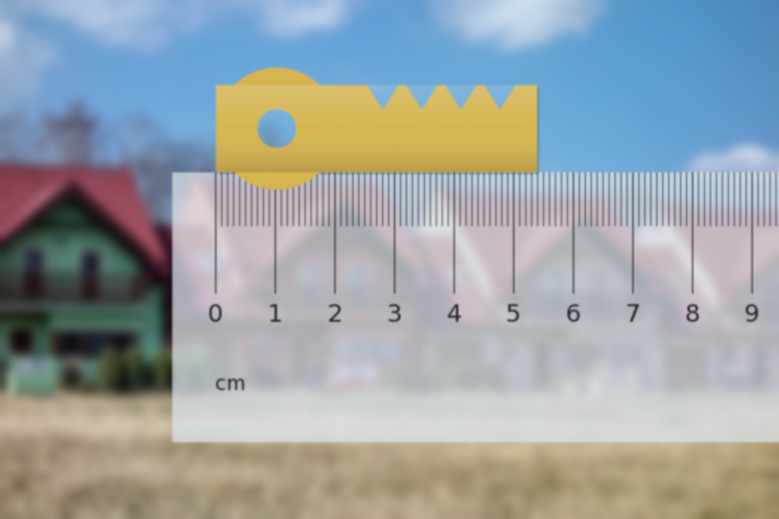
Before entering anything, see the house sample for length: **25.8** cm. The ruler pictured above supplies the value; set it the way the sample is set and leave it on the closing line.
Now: **5.4** cm
